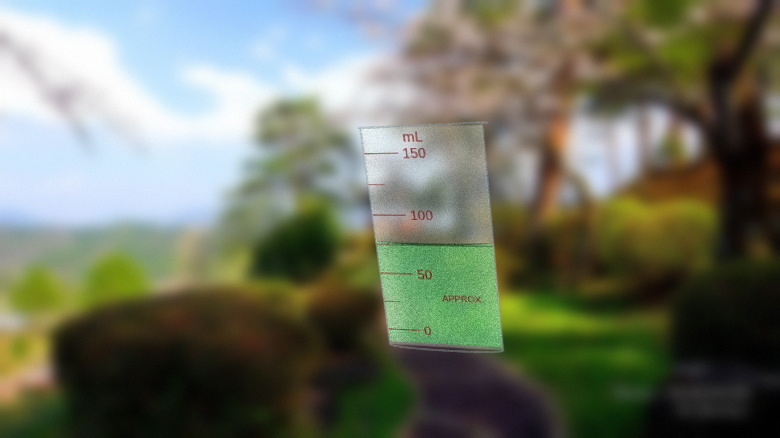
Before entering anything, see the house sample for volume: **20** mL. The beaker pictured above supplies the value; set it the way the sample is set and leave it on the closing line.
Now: **75** mL
